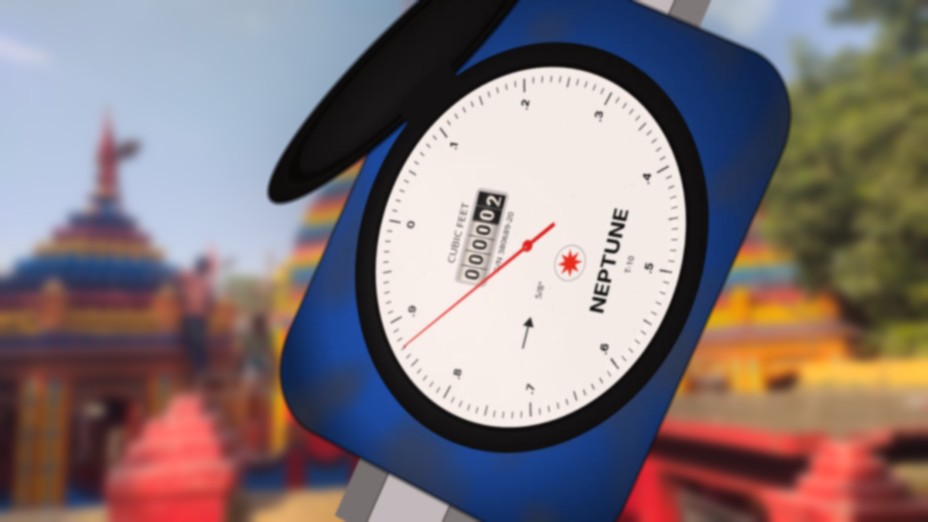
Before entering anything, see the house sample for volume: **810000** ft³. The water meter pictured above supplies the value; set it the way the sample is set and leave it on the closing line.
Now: **1.87** ft³
